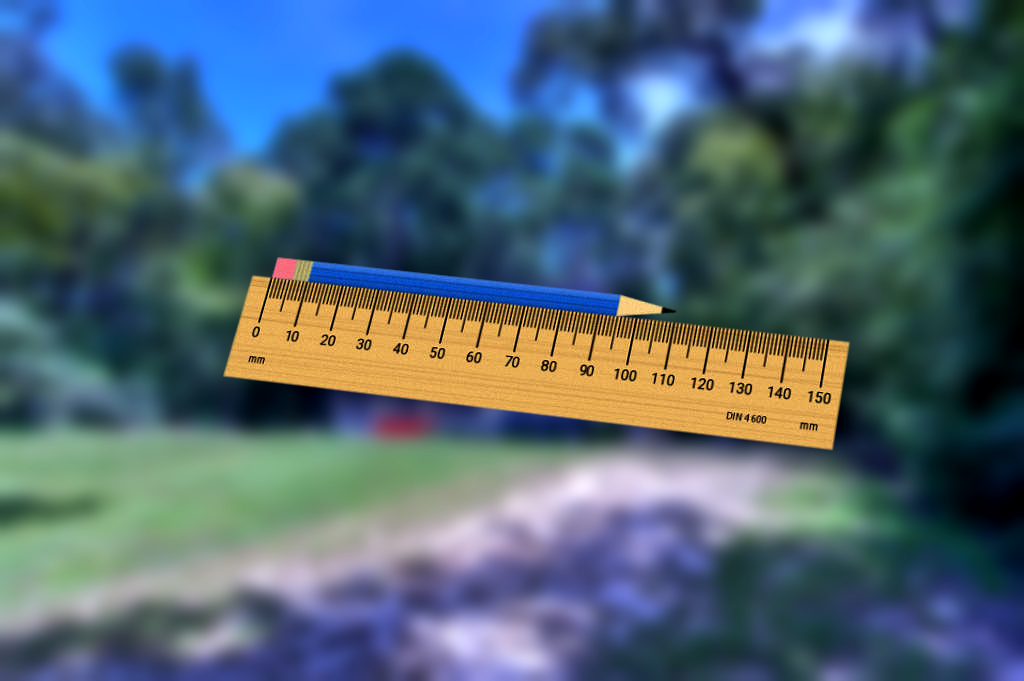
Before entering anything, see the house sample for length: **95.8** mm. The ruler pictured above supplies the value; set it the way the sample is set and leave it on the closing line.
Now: **110** mm
